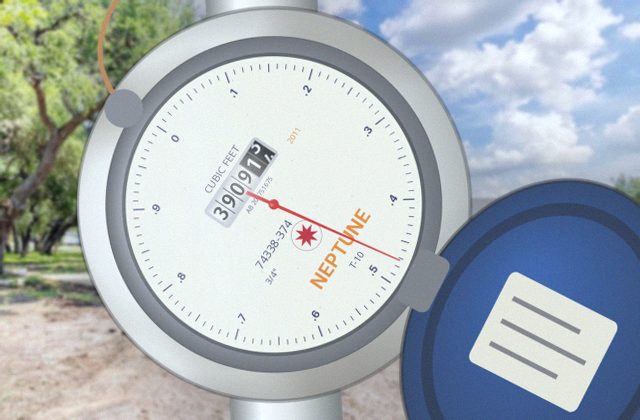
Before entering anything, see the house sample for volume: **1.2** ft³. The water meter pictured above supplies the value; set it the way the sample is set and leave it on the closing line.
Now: **390913.47** ft³
